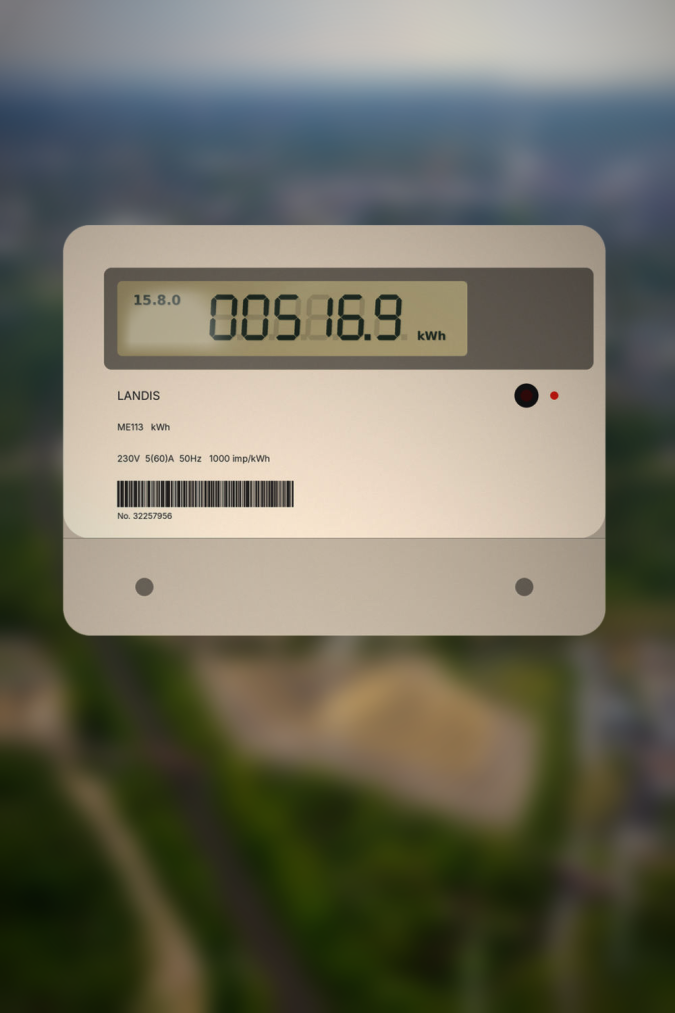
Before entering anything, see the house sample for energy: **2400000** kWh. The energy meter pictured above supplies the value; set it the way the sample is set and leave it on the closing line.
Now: **516.9** kWh
